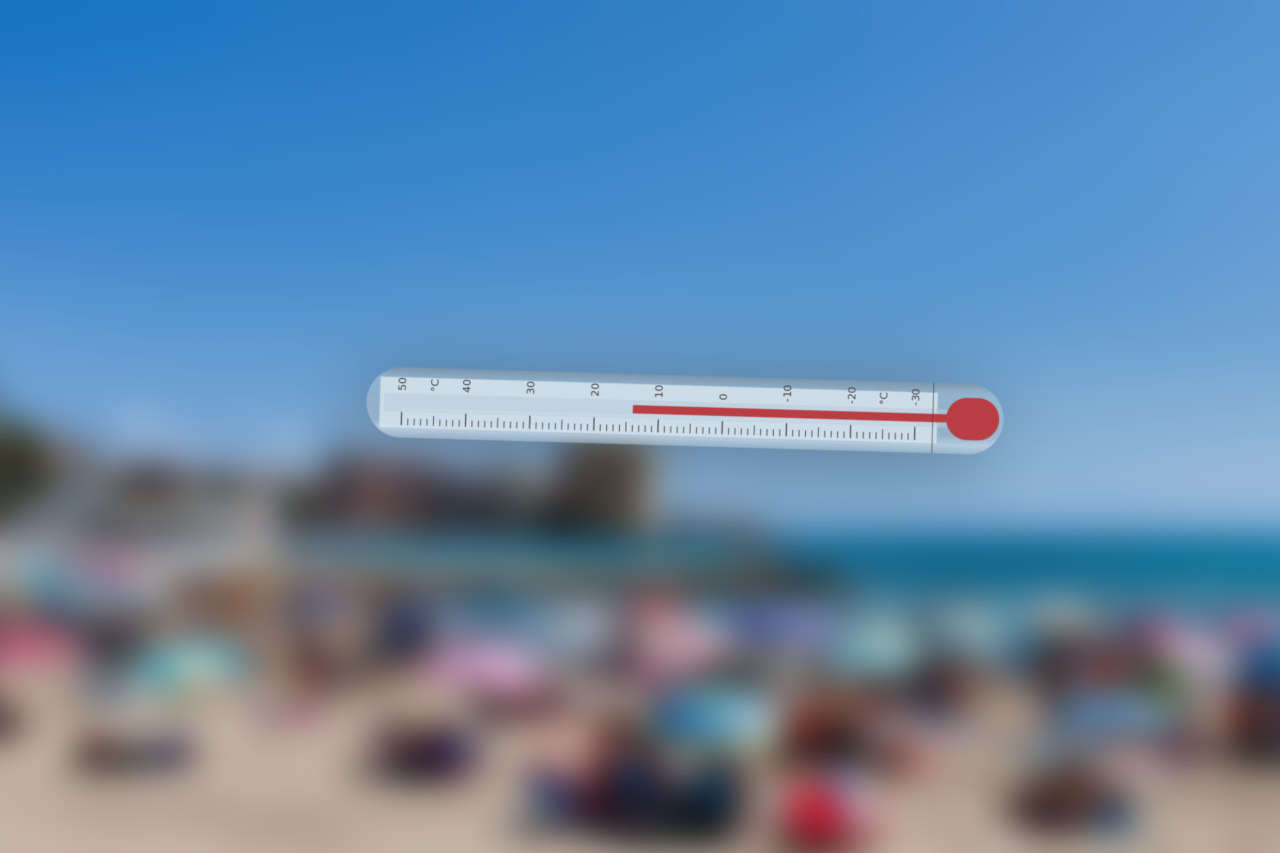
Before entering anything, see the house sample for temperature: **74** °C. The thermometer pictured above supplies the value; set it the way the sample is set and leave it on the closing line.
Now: **14** °C
